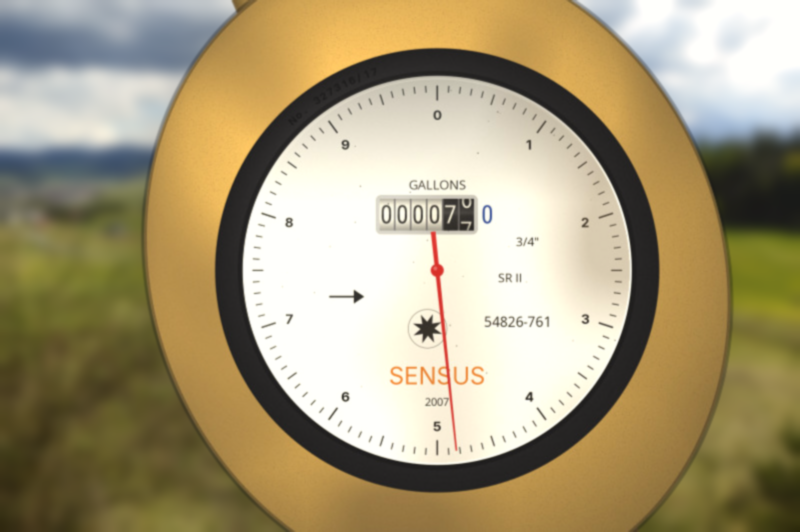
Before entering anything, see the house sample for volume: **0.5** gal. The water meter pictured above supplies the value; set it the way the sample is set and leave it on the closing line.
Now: **764.8** gal
